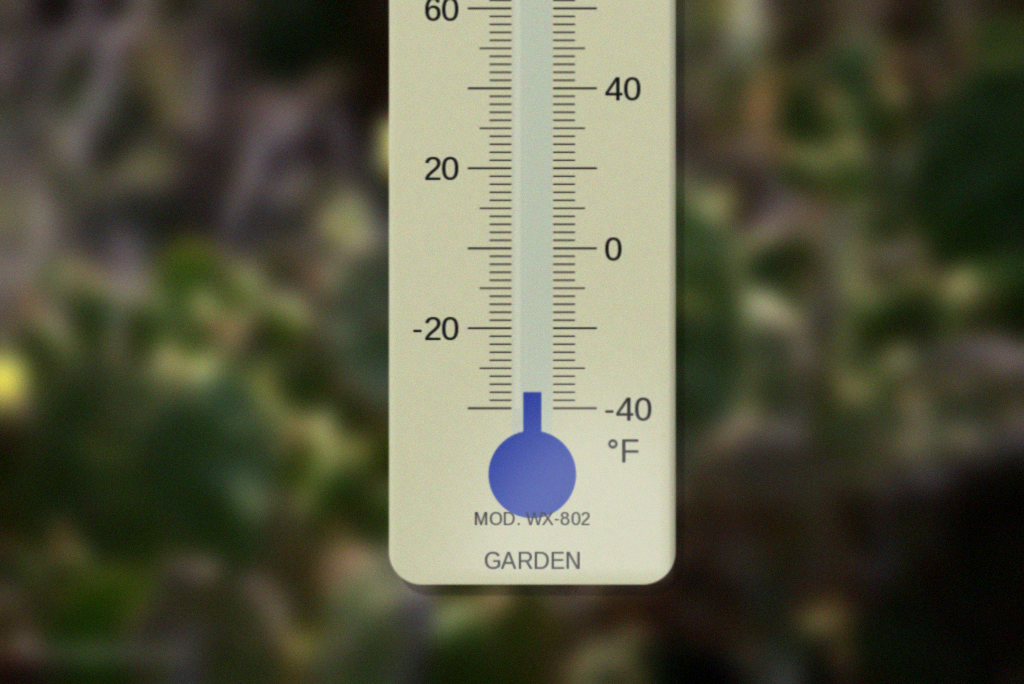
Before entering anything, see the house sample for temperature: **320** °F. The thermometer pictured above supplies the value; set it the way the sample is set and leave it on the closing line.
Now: **-36** °F
